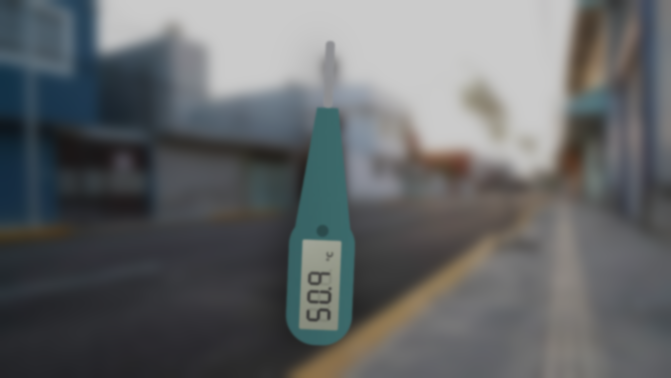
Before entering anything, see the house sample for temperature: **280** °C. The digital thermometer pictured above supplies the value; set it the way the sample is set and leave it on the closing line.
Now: **50.9** °C
